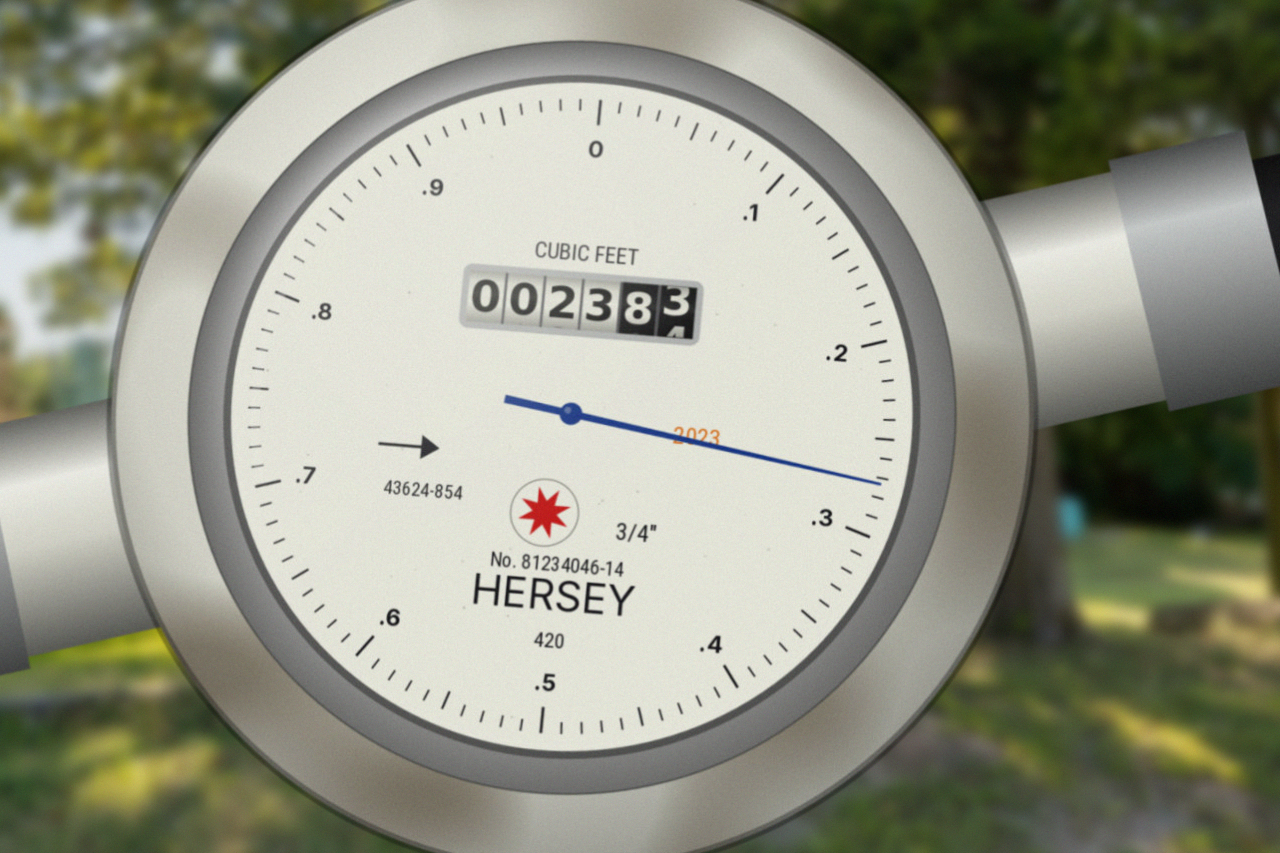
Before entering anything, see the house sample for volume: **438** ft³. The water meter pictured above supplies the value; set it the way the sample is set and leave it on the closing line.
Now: **2383.27** ft³
